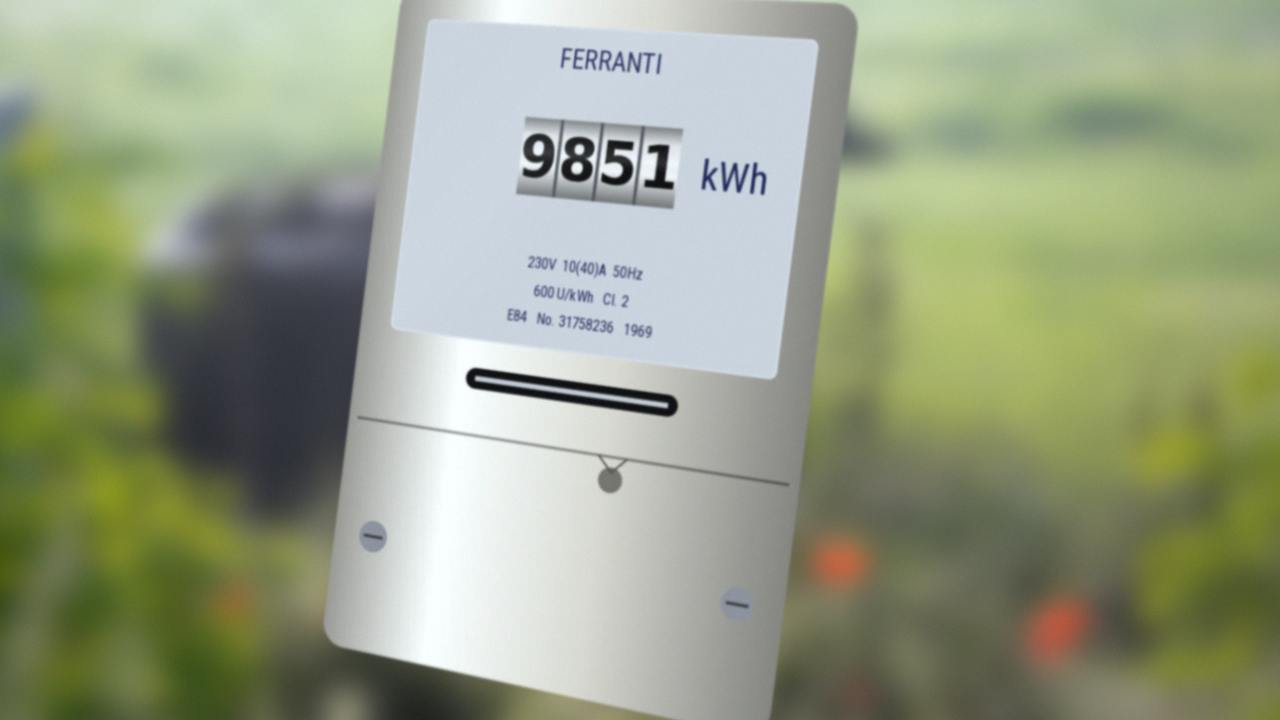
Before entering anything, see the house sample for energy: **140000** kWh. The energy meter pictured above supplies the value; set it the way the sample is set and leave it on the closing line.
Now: **9851** kWh
